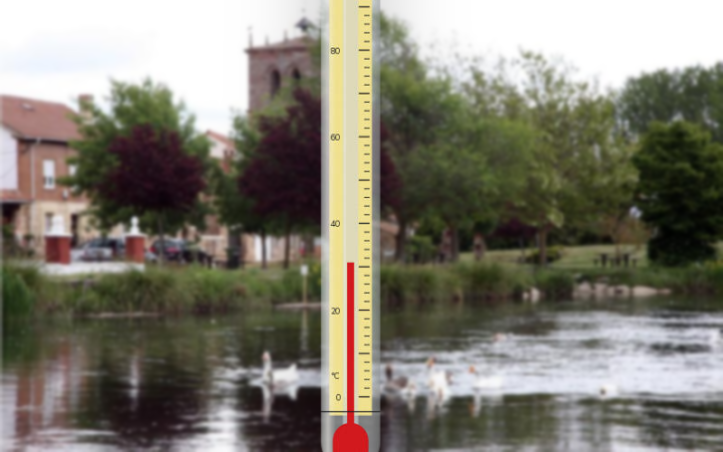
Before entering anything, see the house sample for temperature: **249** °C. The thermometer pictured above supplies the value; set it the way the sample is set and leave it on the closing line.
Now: **31** °C
